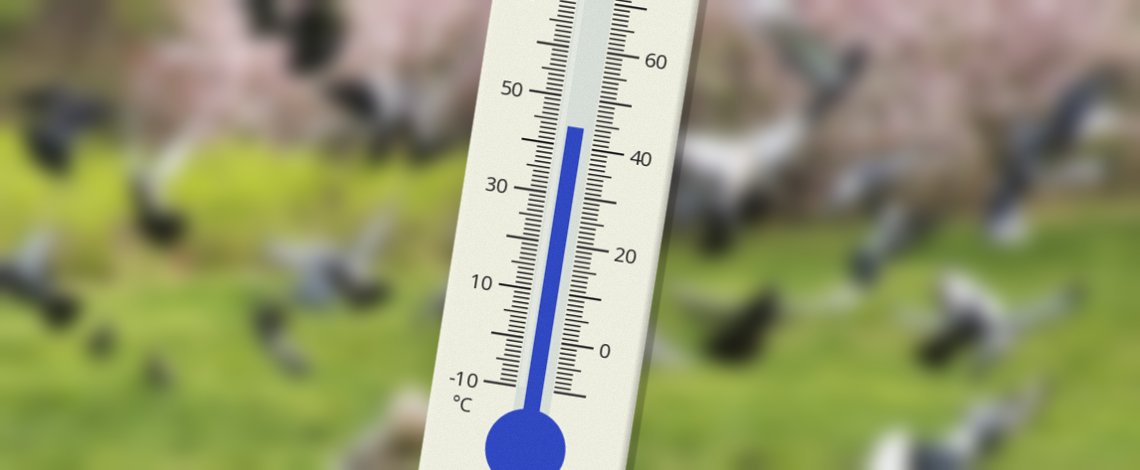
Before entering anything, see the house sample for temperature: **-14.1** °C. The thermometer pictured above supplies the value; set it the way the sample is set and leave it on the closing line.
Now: **44** °C
